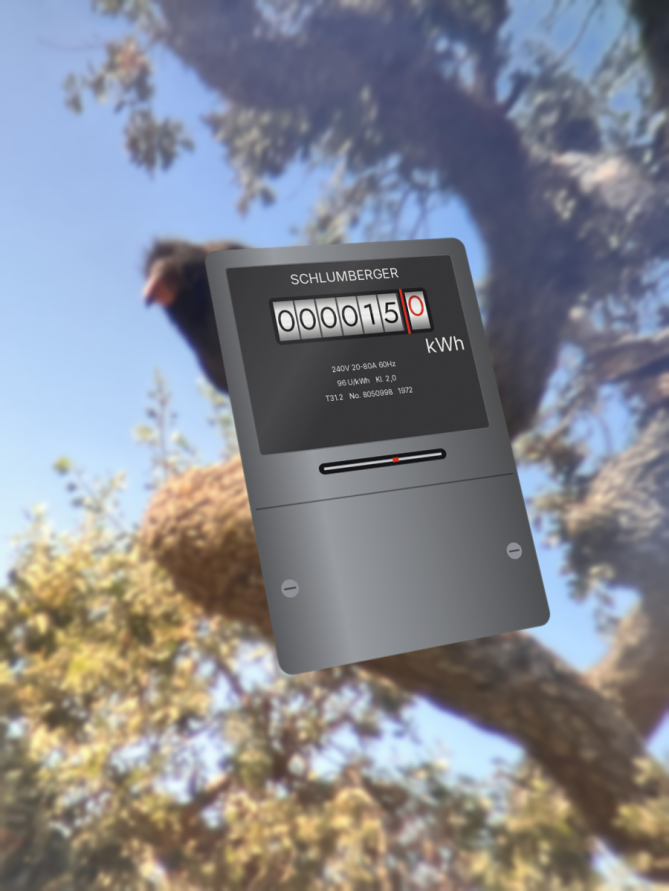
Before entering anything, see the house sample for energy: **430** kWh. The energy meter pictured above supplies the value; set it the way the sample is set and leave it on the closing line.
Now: **15.0** kWh
